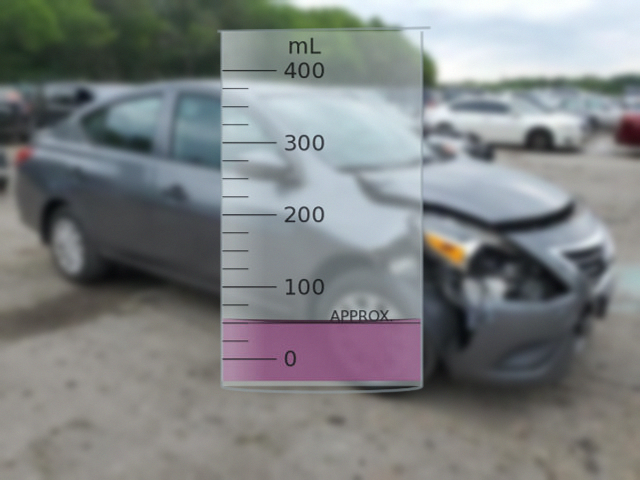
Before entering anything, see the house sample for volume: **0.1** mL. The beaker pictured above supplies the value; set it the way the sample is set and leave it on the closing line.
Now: **50** mL
